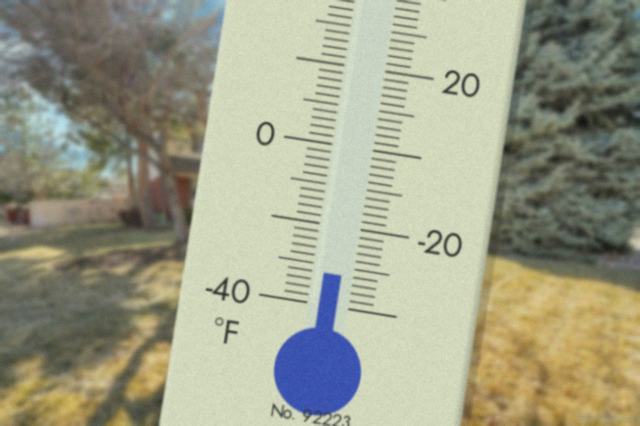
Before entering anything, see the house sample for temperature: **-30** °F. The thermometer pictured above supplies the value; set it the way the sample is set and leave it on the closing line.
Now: **-32** °F
